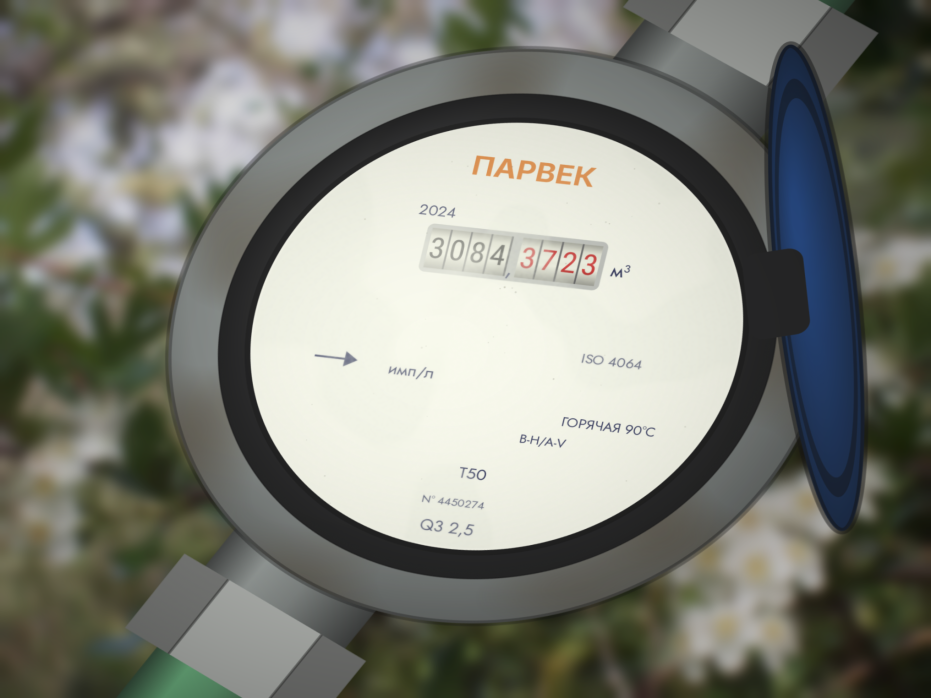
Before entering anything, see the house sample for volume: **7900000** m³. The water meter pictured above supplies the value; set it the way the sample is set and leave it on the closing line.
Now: **3084.3723** m³
